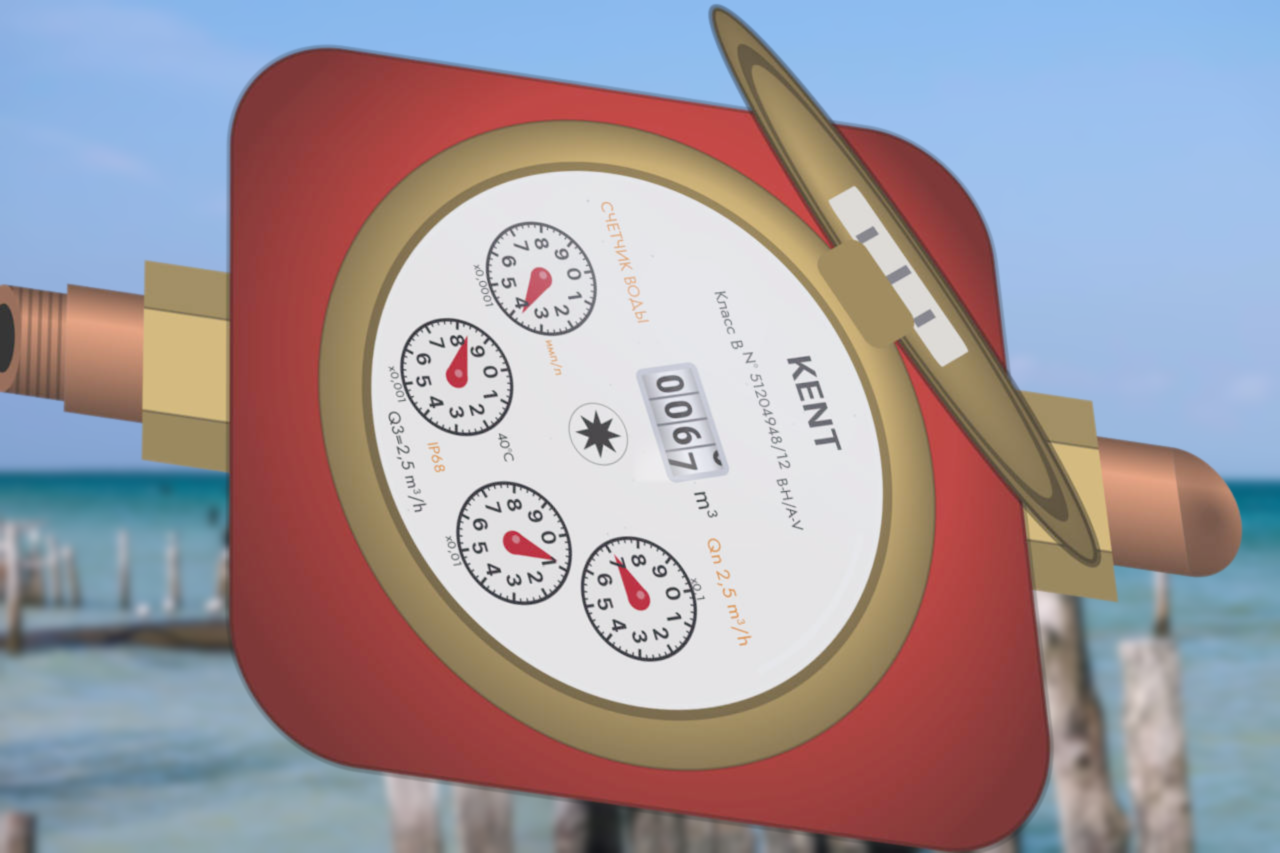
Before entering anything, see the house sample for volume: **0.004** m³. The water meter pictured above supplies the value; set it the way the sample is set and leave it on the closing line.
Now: **66.7083** m³
